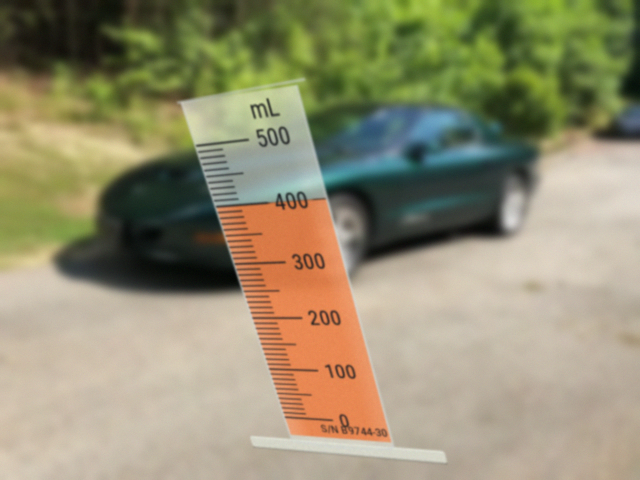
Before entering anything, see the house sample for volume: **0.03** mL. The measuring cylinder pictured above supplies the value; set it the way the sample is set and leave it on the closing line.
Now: **400** mL
